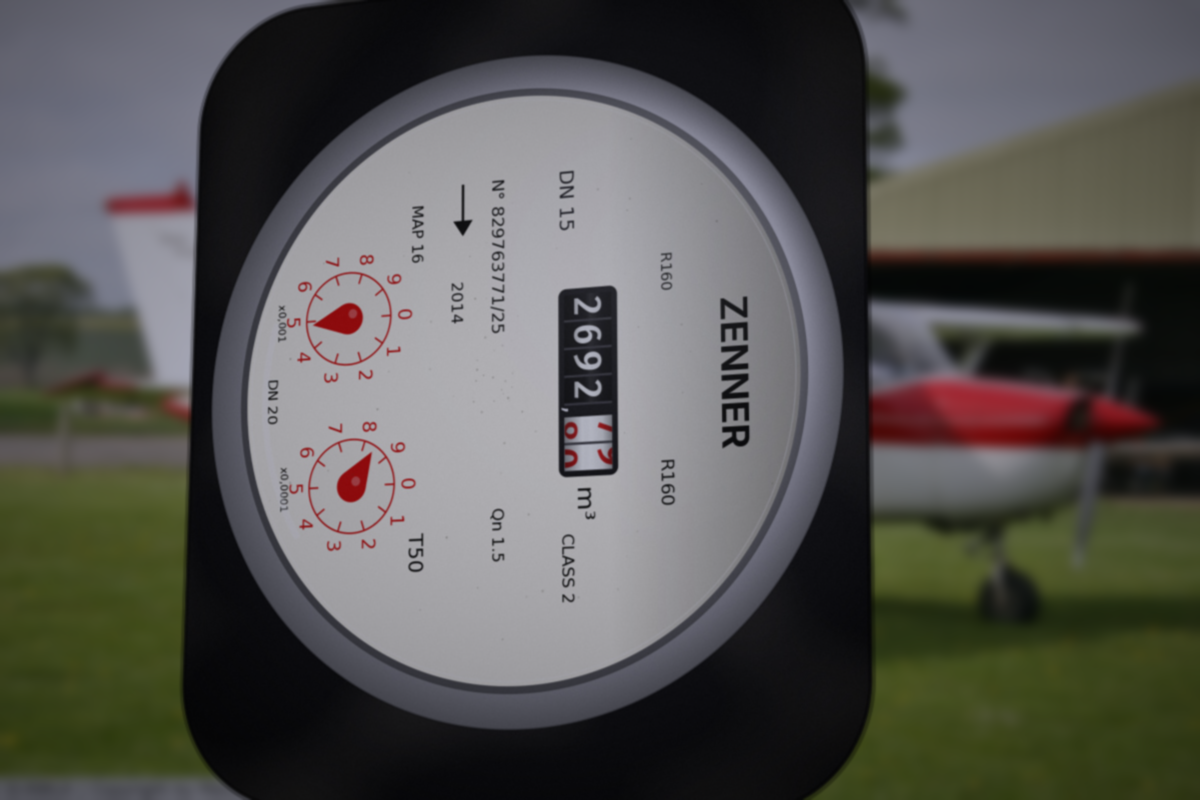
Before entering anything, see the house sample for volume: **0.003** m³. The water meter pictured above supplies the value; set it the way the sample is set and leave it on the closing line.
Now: **2692.7948** m³
